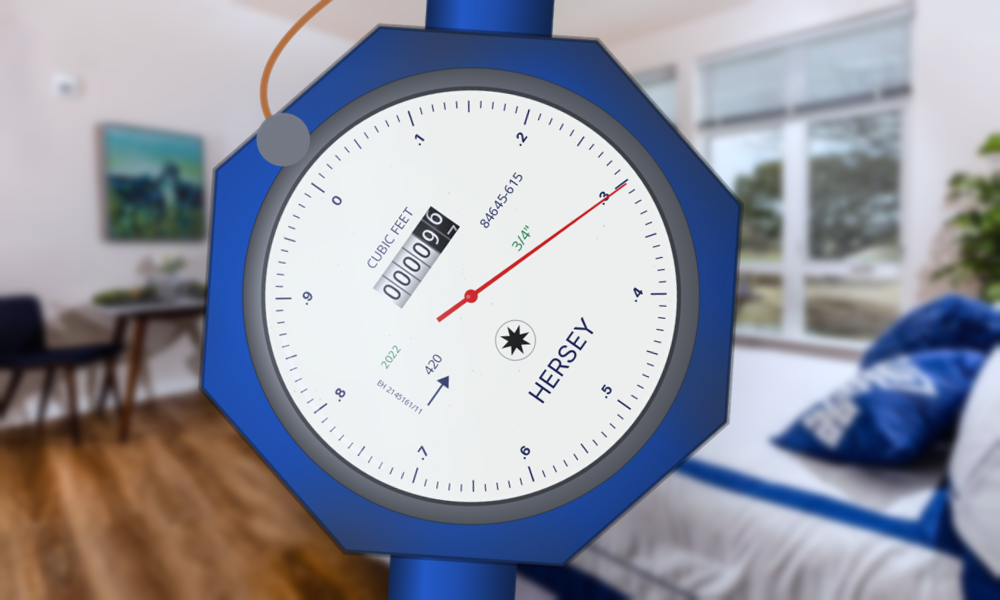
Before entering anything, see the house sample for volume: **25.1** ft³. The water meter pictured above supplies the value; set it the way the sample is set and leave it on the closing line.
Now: **96.30** ft³
